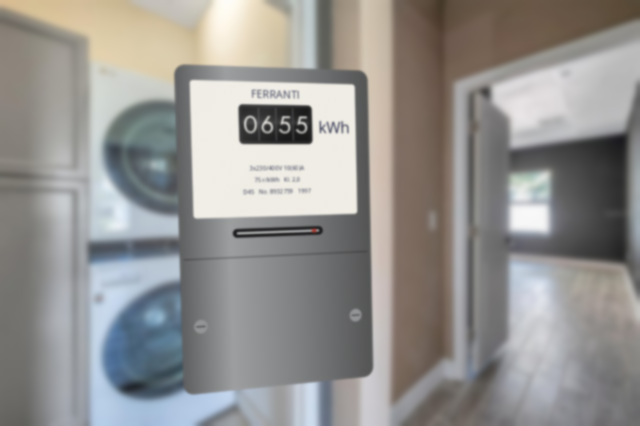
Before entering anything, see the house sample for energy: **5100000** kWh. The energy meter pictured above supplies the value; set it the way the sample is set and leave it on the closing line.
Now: **655** kWh
